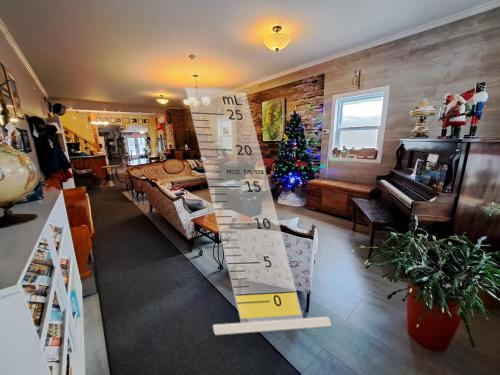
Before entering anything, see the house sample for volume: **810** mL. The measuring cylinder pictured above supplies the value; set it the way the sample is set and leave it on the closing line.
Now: **1** mL
